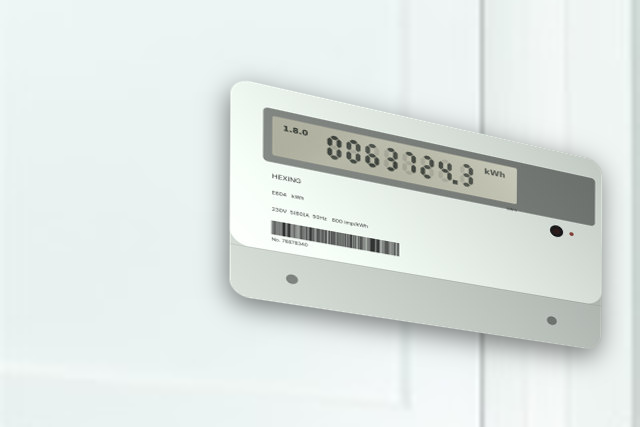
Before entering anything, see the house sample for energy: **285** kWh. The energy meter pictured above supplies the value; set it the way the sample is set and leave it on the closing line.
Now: **63724.3** kWh
